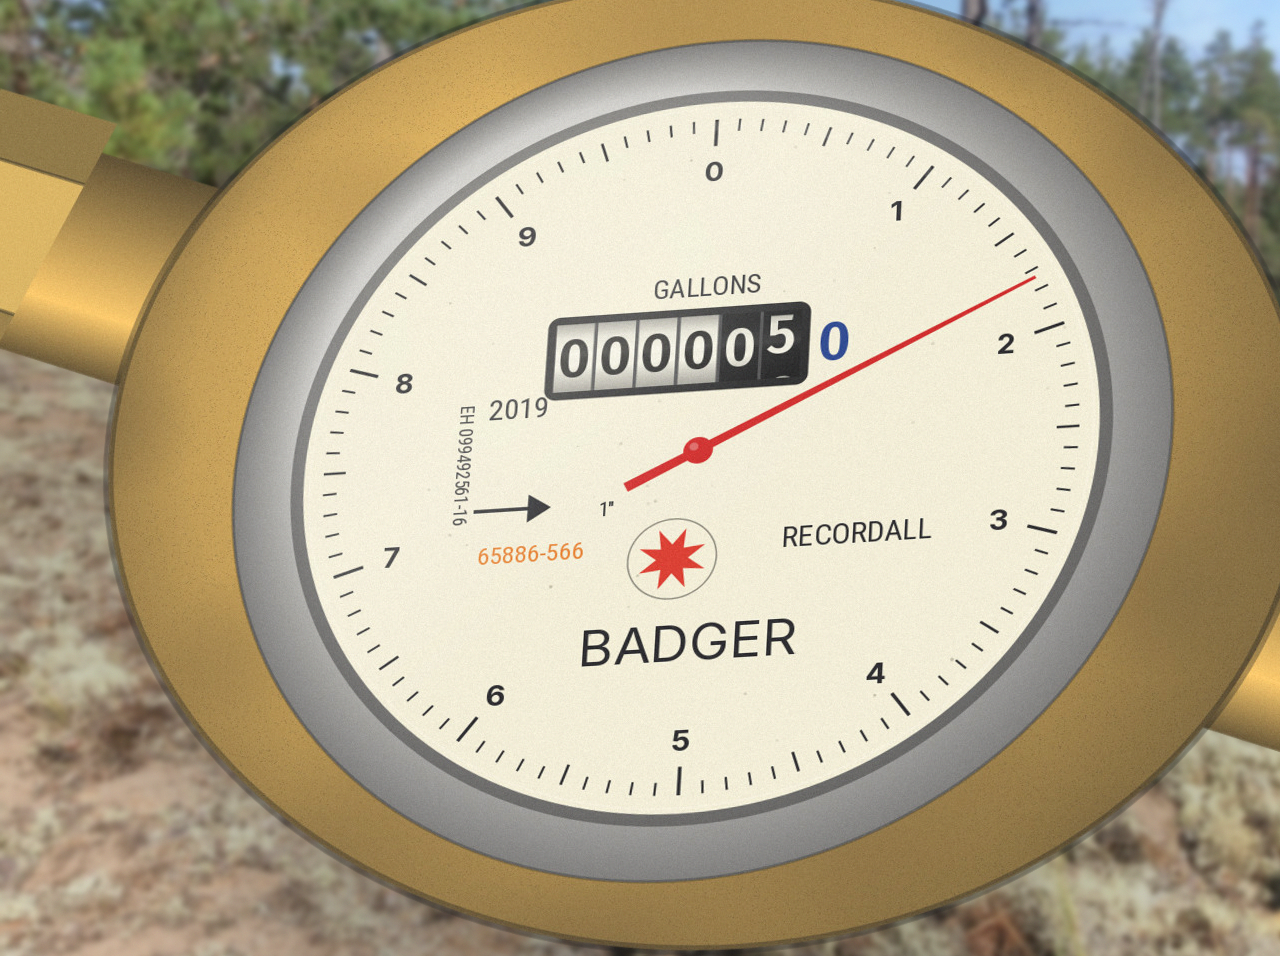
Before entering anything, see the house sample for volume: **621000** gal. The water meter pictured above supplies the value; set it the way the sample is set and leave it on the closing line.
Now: **51.7** gal
